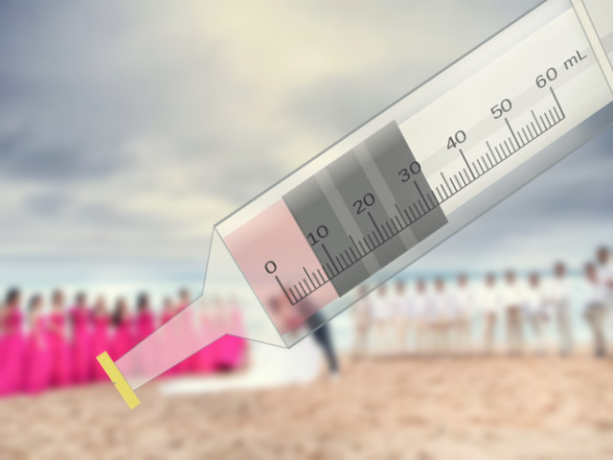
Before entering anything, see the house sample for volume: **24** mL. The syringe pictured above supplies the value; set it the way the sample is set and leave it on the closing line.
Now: **8** mL
